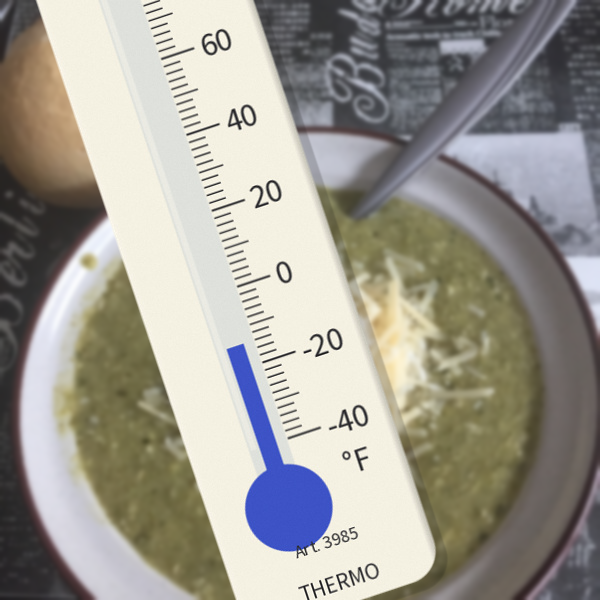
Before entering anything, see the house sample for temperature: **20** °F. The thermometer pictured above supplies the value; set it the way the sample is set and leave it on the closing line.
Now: **-14** °F
